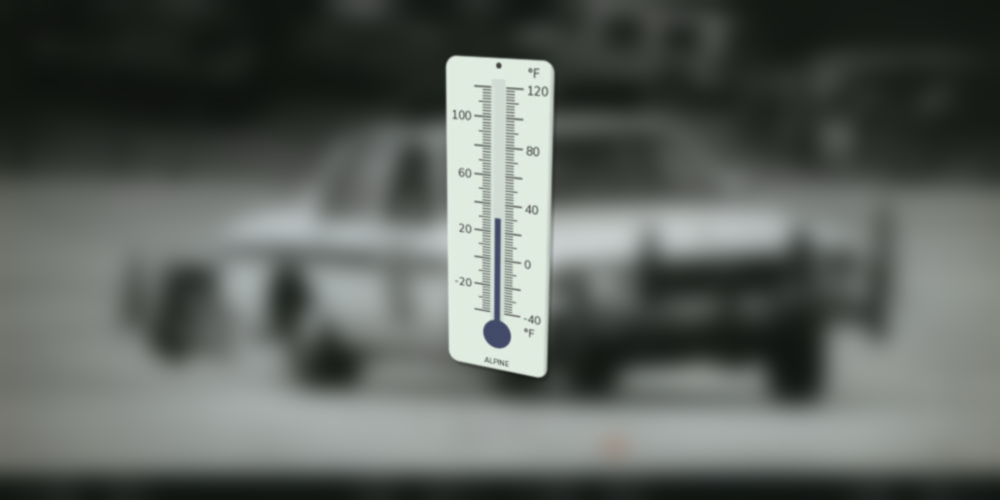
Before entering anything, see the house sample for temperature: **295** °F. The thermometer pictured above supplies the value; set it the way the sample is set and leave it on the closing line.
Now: **30** °F
